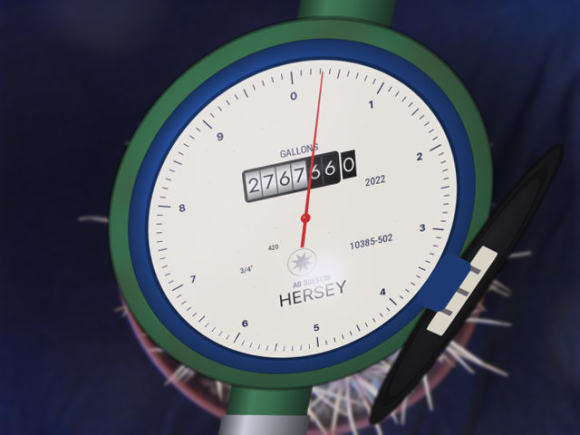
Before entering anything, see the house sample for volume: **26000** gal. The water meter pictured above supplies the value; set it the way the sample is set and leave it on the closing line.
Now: **2767660.3** gal
